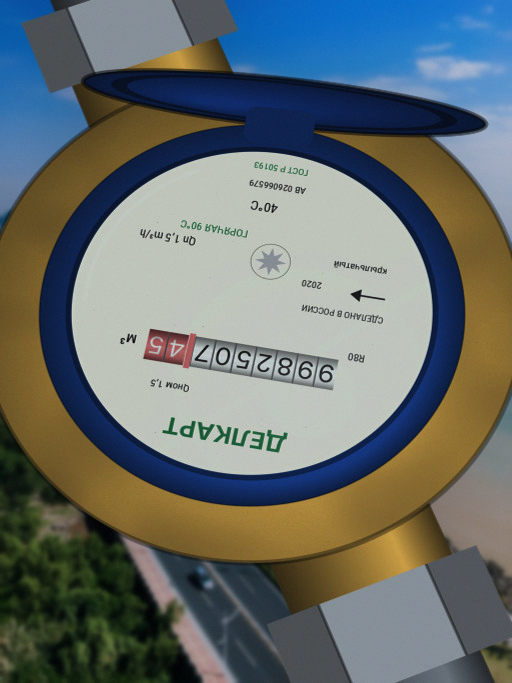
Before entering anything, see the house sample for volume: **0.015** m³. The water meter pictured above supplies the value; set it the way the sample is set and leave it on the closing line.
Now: **9982507.45** m³
